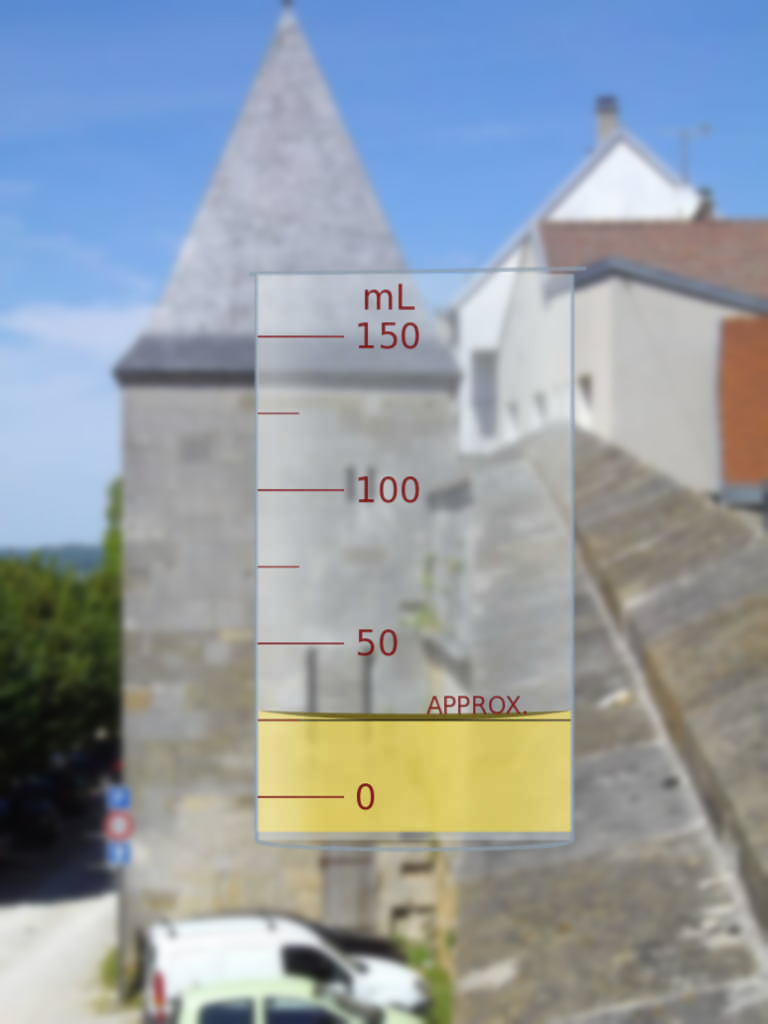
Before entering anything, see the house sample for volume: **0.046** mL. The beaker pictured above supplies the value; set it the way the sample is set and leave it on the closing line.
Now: **25** mL
